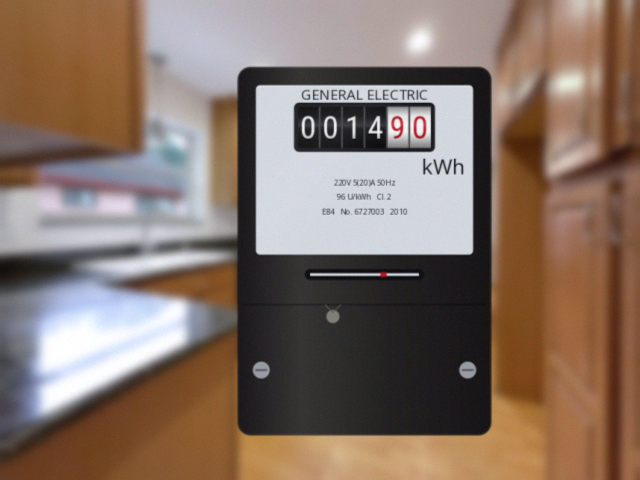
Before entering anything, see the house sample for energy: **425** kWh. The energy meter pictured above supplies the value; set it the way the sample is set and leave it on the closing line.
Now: **14.90** kWh
